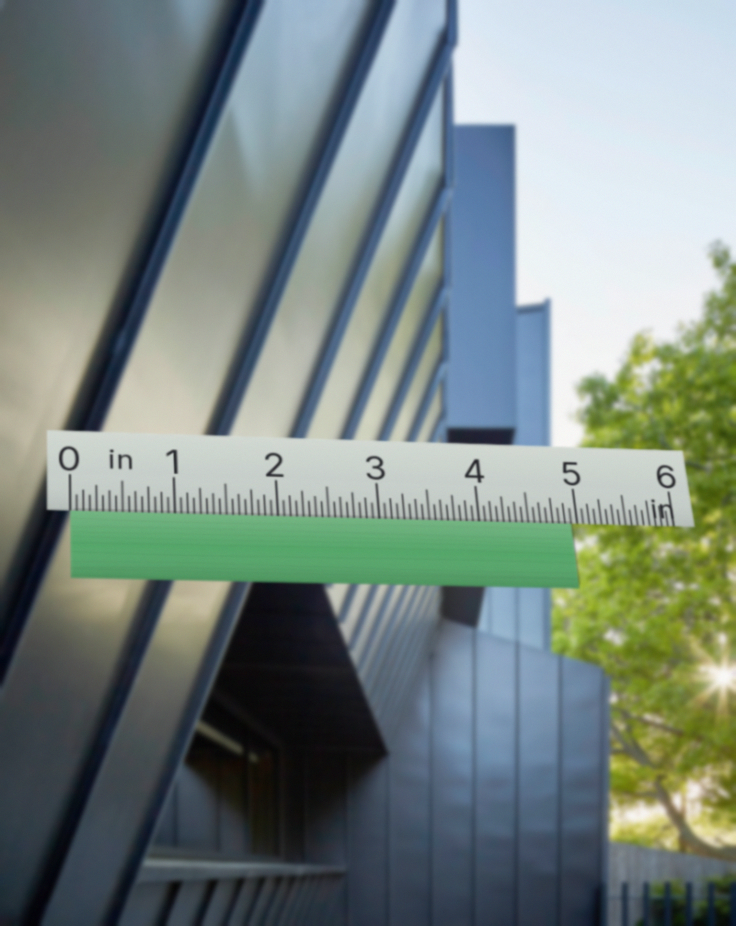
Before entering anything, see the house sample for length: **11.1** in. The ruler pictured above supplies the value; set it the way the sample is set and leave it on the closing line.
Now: **4.9375** in
